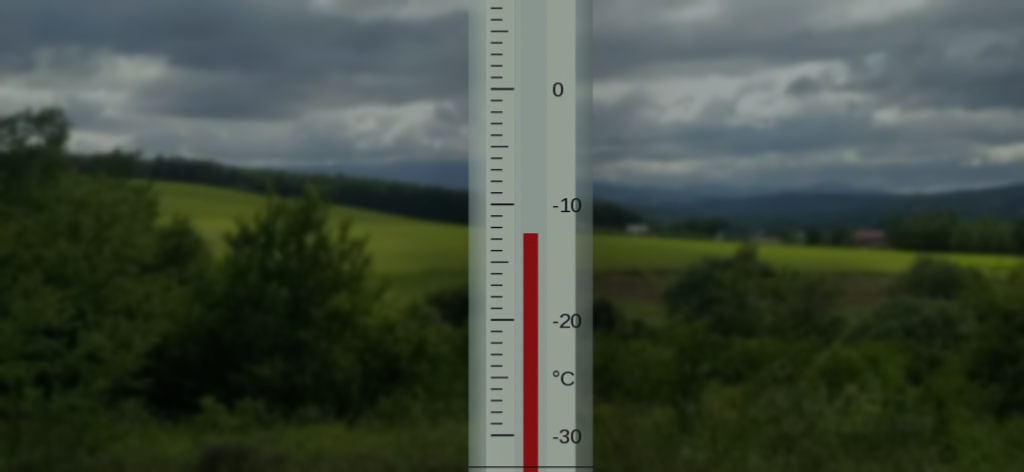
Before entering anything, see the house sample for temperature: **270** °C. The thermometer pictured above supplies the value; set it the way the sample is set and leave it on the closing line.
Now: **-12.5** °C
